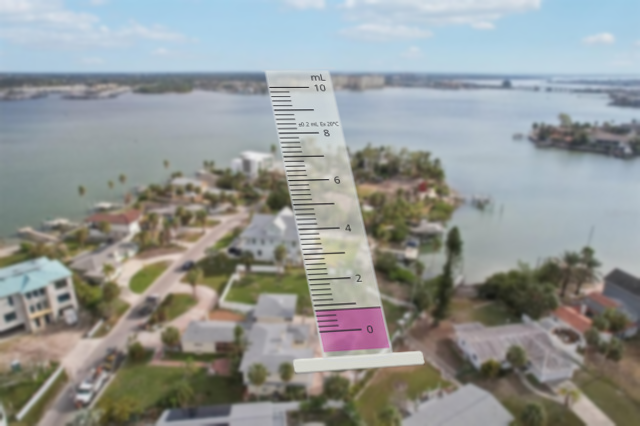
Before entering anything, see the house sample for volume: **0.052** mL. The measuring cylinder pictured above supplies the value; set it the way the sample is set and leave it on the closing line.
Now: **0.8** mL
